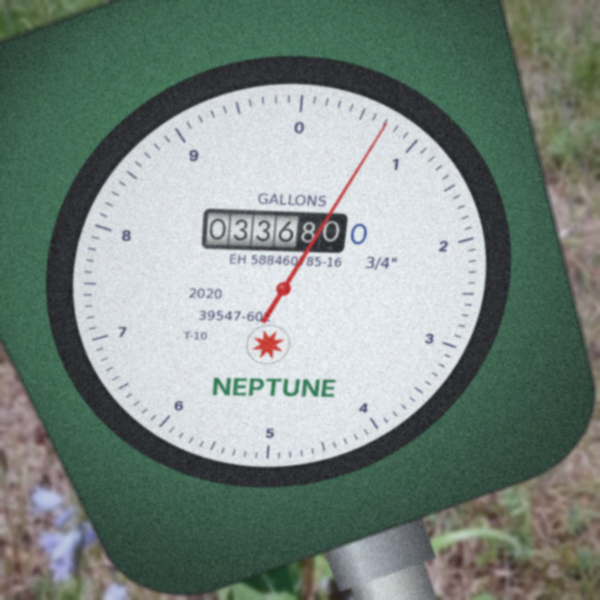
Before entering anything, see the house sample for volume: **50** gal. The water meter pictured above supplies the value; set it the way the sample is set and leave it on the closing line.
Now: **336800.7** gal
